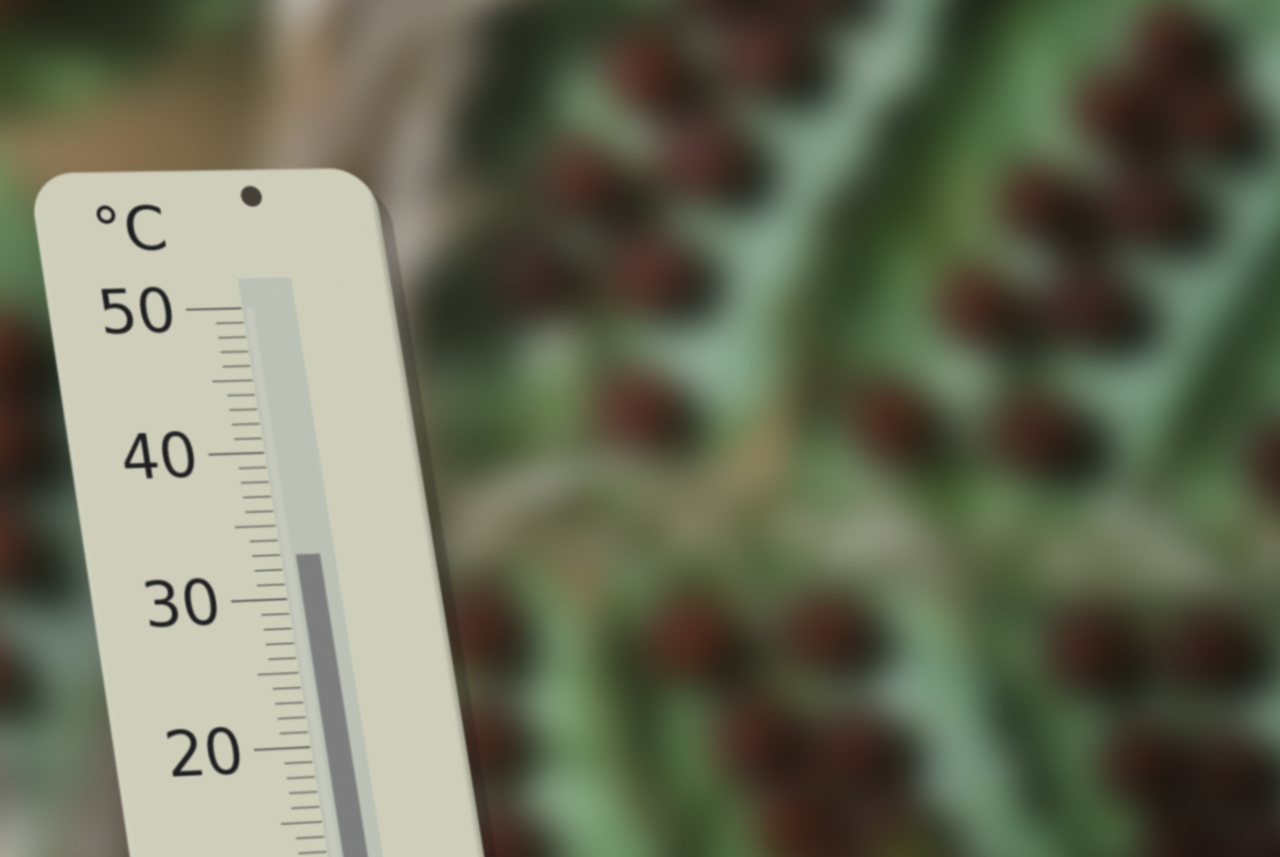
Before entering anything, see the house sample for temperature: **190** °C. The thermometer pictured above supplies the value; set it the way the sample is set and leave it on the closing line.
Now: **33** °C
